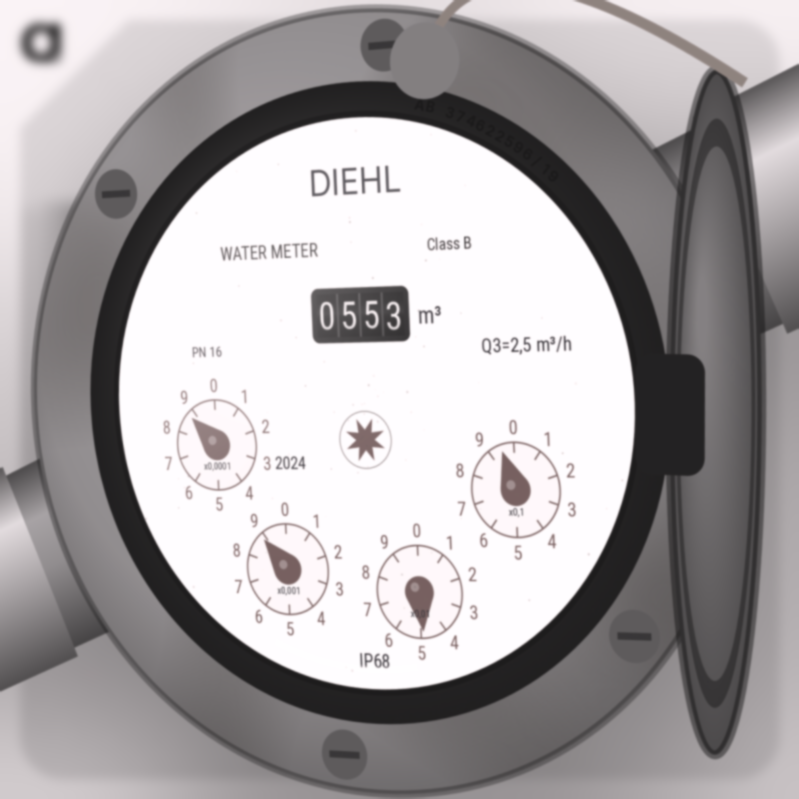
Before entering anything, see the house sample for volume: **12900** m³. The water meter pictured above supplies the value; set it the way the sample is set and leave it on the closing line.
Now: **552.9488** m³
